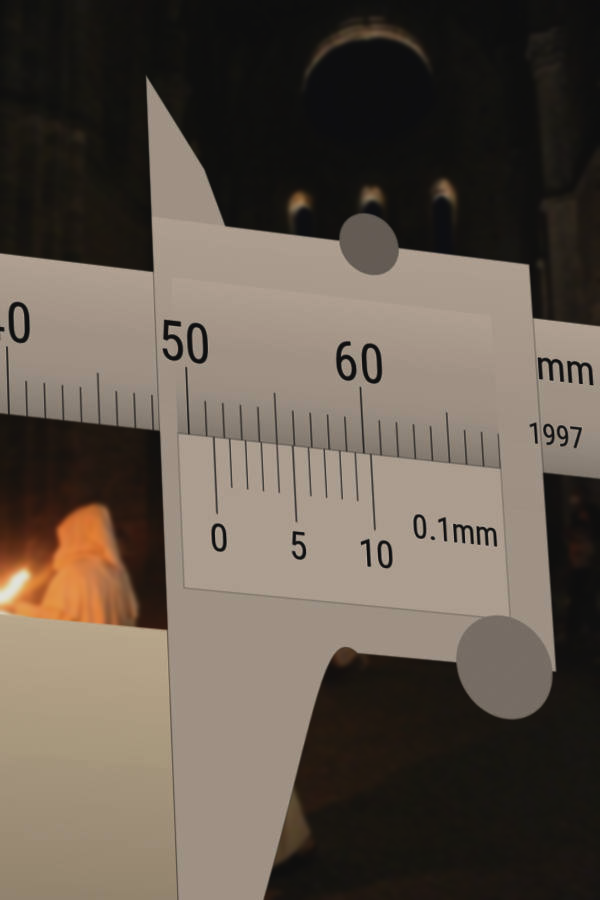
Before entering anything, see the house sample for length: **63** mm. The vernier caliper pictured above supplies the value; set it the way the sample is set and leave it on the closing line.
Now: **51.4** mm
